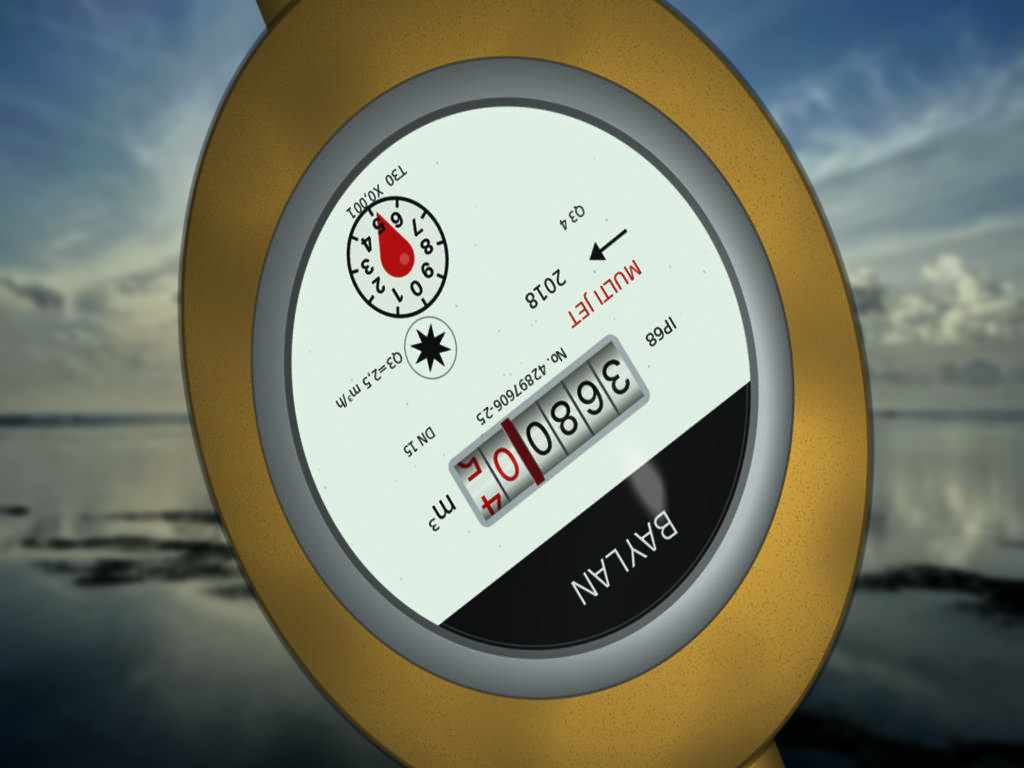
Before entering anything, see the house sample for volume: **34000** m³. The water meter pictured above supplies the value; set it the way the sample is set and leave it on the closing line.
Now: **3680.045** m³
